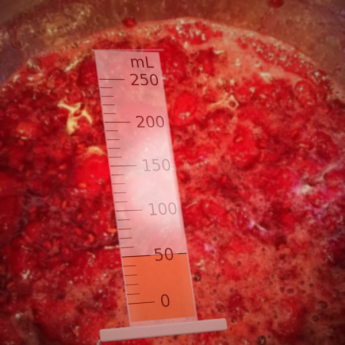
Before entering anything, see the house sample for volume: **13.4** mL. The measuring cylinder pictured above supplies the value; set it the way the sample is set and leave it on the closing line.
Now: **50** mL
